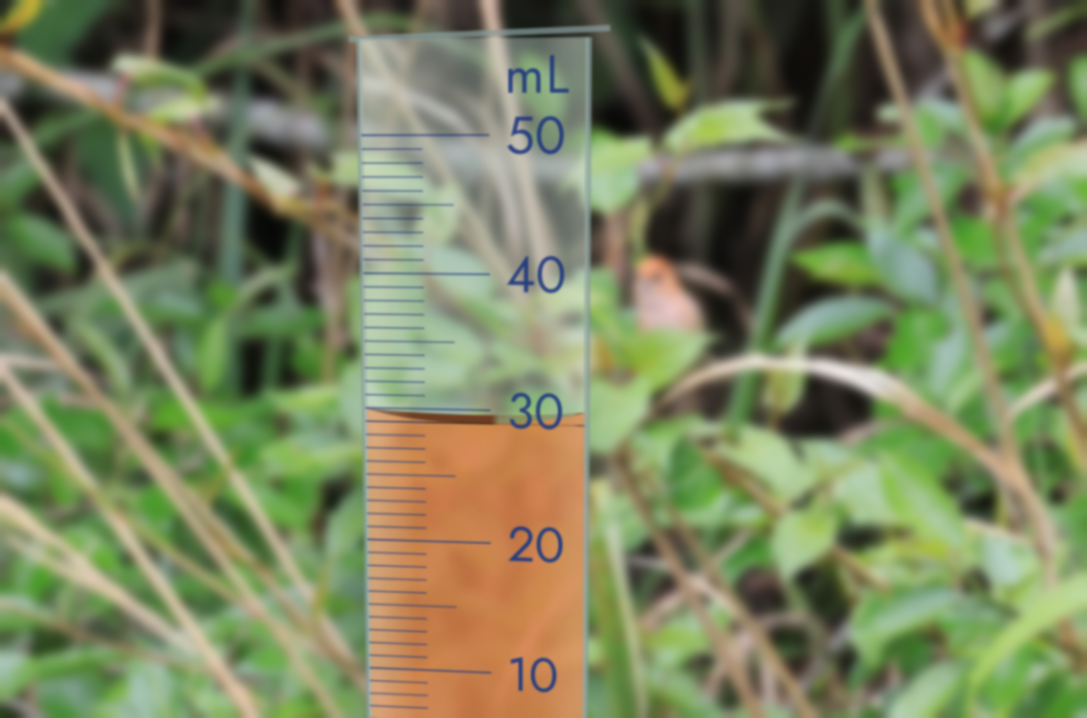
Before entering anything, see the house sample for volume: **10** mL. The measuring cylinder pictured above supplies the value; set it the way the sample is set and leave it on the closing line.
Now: **29** mL
